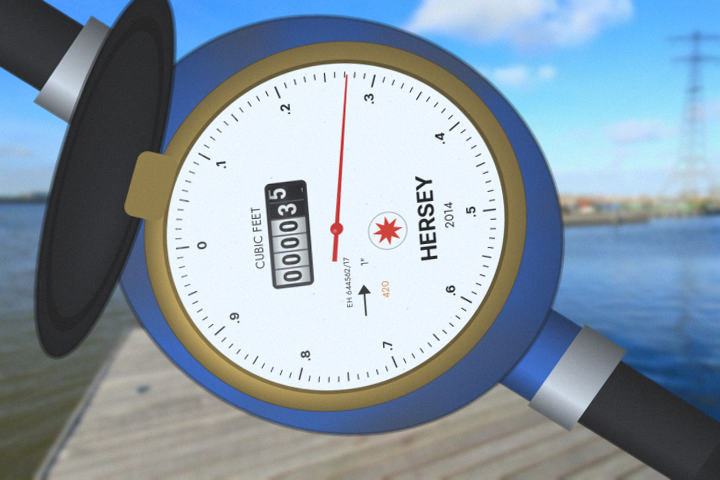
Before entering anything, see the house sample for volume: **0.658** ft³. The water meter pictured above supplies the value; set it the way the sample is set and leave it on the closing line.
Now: **35.27** ft³
